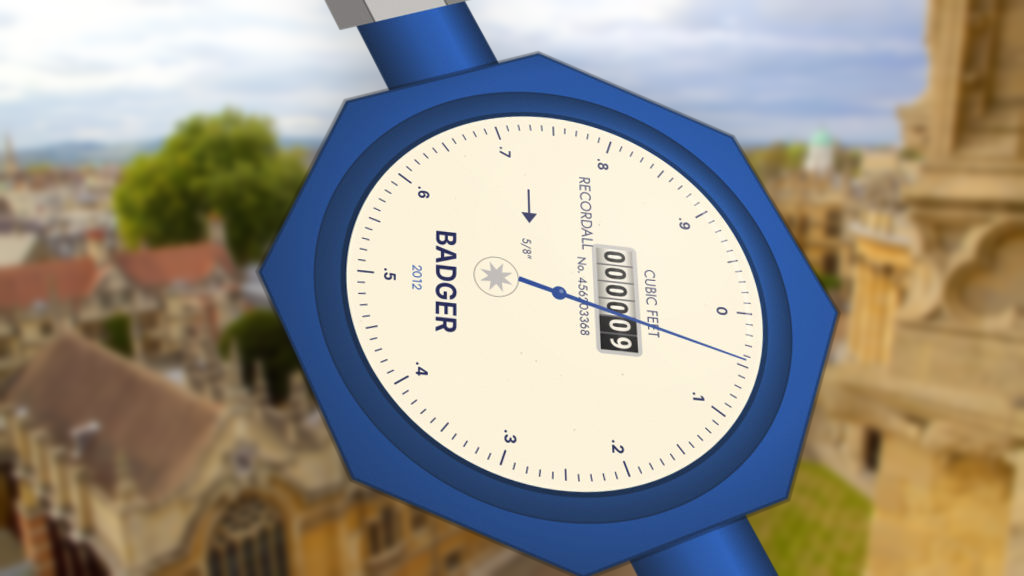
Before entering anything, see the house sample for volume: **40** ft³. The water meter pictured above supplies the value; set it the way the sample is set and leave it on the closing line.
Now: **9.04** ft³
